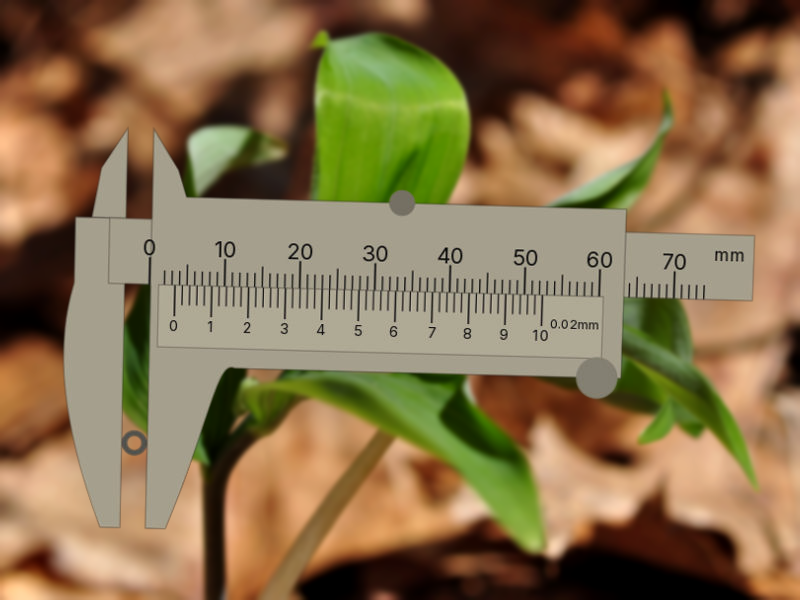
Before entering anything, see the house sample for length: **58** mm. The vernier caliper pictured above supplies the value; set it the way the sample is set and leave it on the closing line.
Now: **3.4** mm
